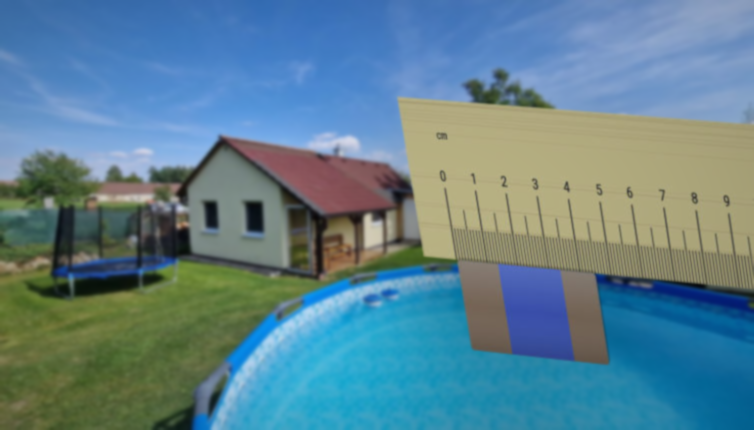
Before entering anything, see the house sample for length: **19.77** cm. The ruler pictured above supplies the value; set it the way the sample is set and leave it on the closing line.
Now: **4.5** cm
